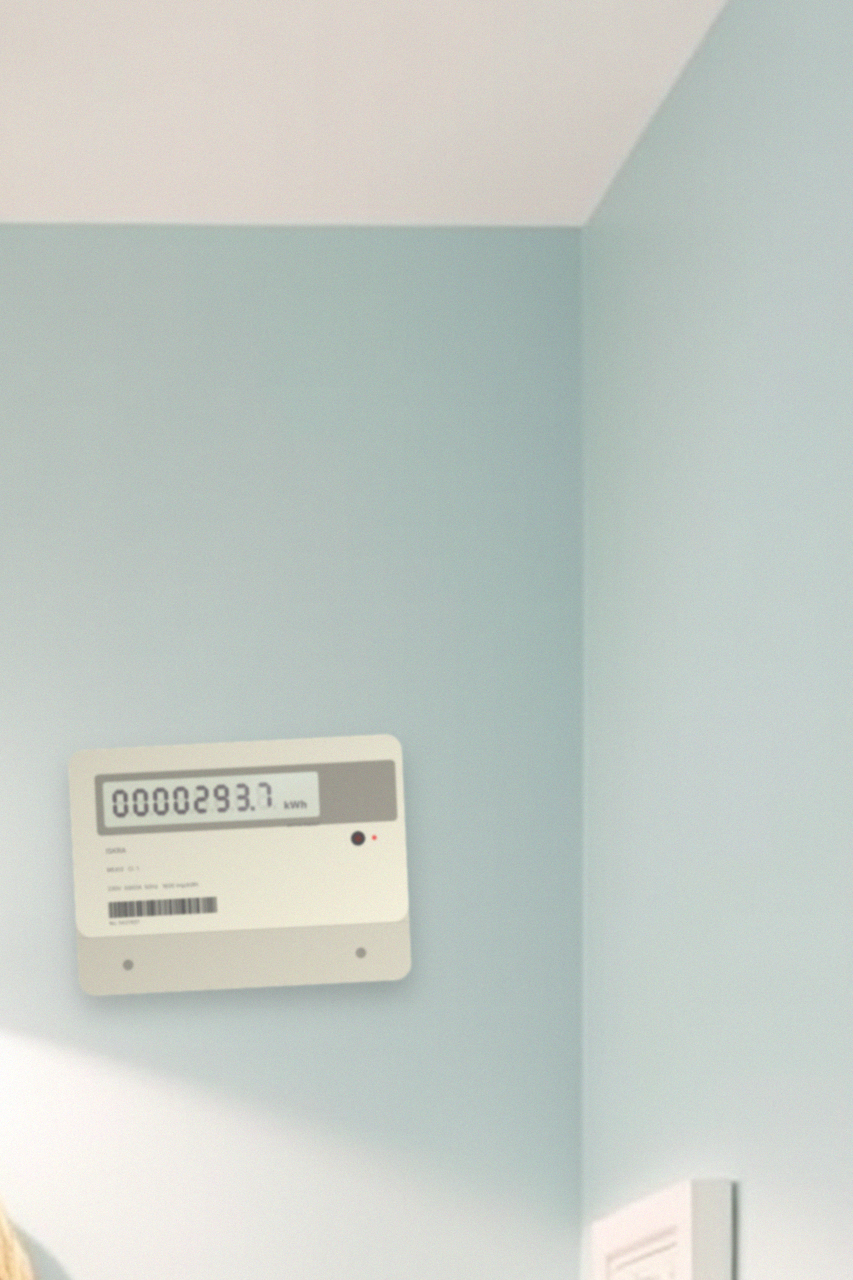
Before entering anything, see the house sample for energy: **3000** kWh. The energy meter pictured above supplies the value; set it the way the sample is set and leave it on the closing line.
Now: **293.7** kWh
